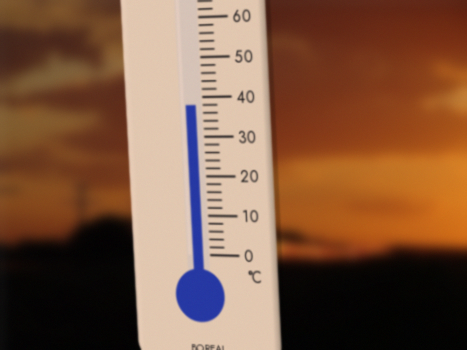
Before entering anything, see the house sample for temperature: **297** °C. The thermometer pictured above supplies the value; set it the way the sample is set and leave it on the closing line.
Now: **38** °C
